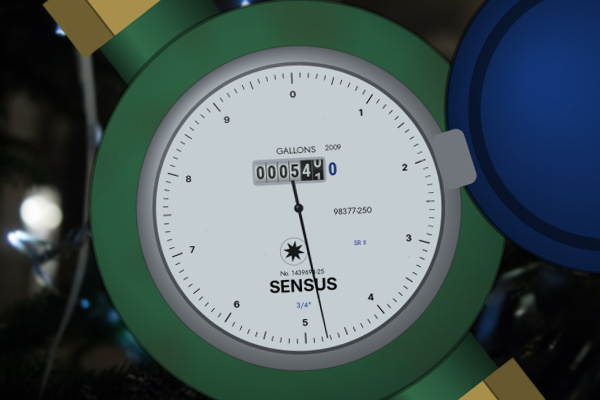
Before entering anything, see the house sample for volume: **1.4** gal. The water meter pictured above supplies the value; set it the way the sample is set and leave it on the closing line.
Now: **5404.7** gal
